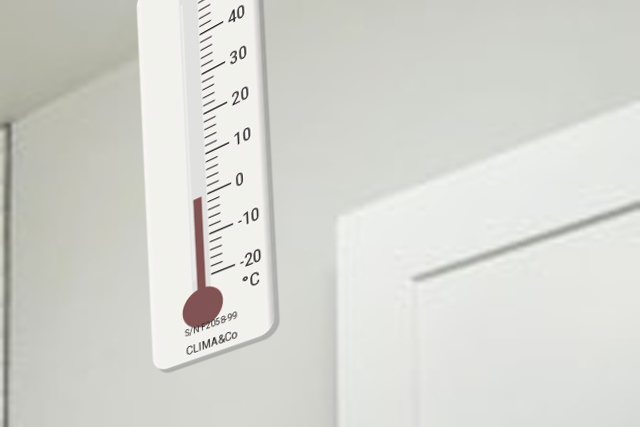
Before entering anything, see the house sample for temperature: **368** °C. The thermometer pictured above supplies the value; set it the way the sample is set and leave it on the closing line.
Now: **0** °C
